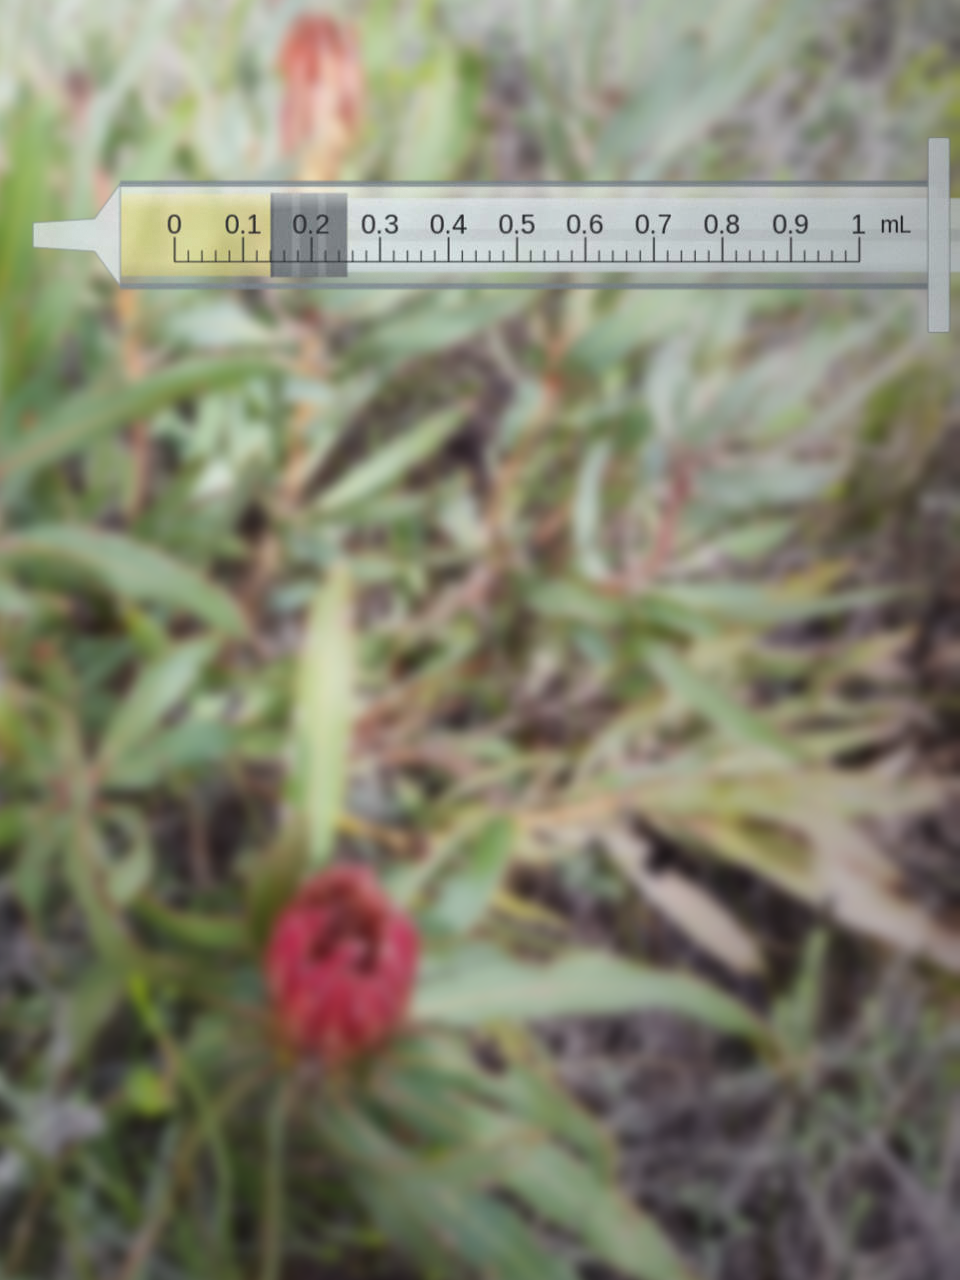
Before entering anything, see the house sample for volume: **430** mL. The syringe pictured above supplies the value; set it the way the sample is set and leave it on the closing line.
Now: **0.14** mL
